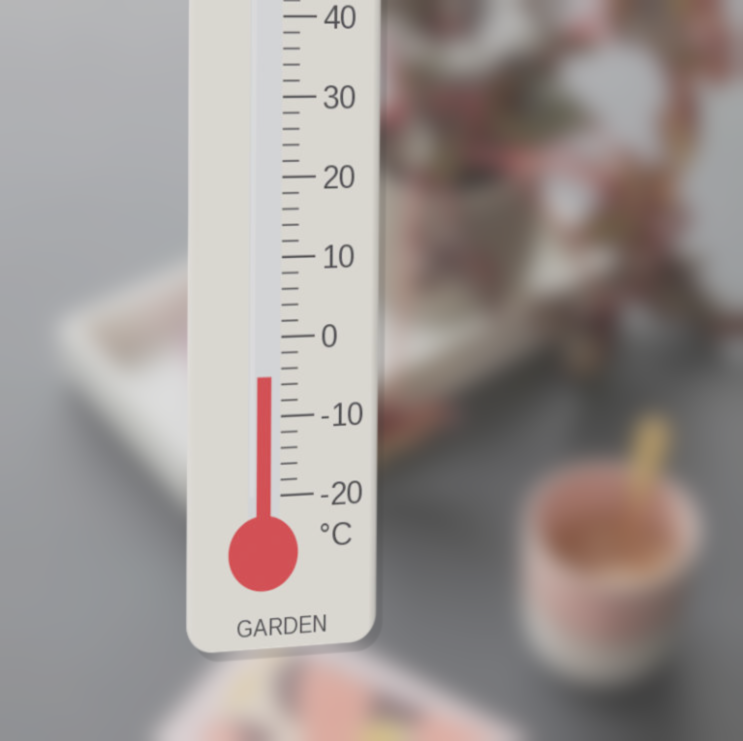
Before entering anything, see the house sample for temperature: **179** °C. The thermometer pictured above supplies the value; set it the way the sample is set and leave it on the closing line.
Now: **-5** °C
